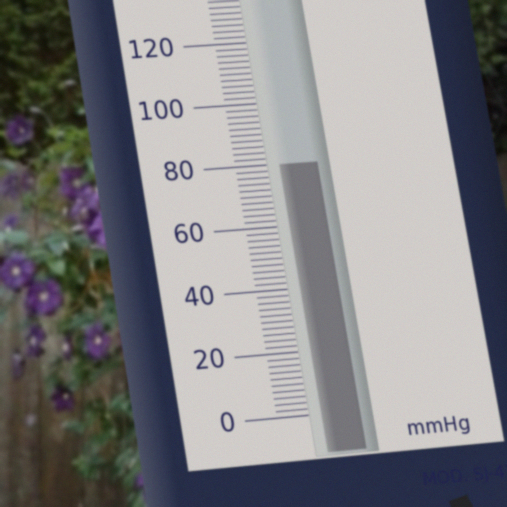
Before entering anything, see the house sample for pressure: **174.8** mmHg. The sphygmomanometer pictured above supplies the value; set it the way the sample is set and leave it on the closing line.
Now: **80** mmHg
